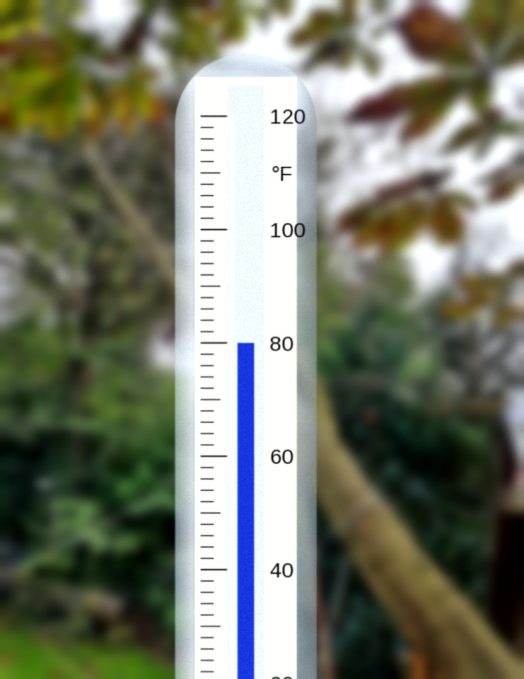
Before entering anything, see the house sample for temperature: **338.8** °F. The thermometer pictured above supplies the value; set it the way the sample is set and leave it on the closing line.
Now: **80** °F
